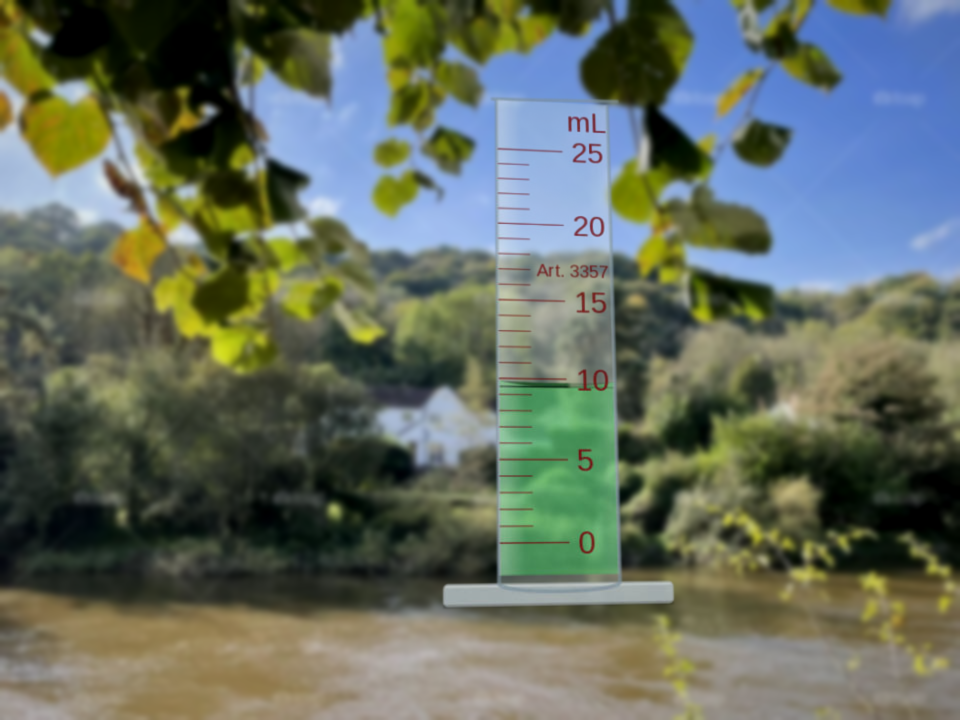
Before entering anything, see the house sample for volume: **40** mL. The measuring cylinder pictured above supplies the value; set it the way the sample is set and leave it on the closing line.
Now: **9.5** mL
